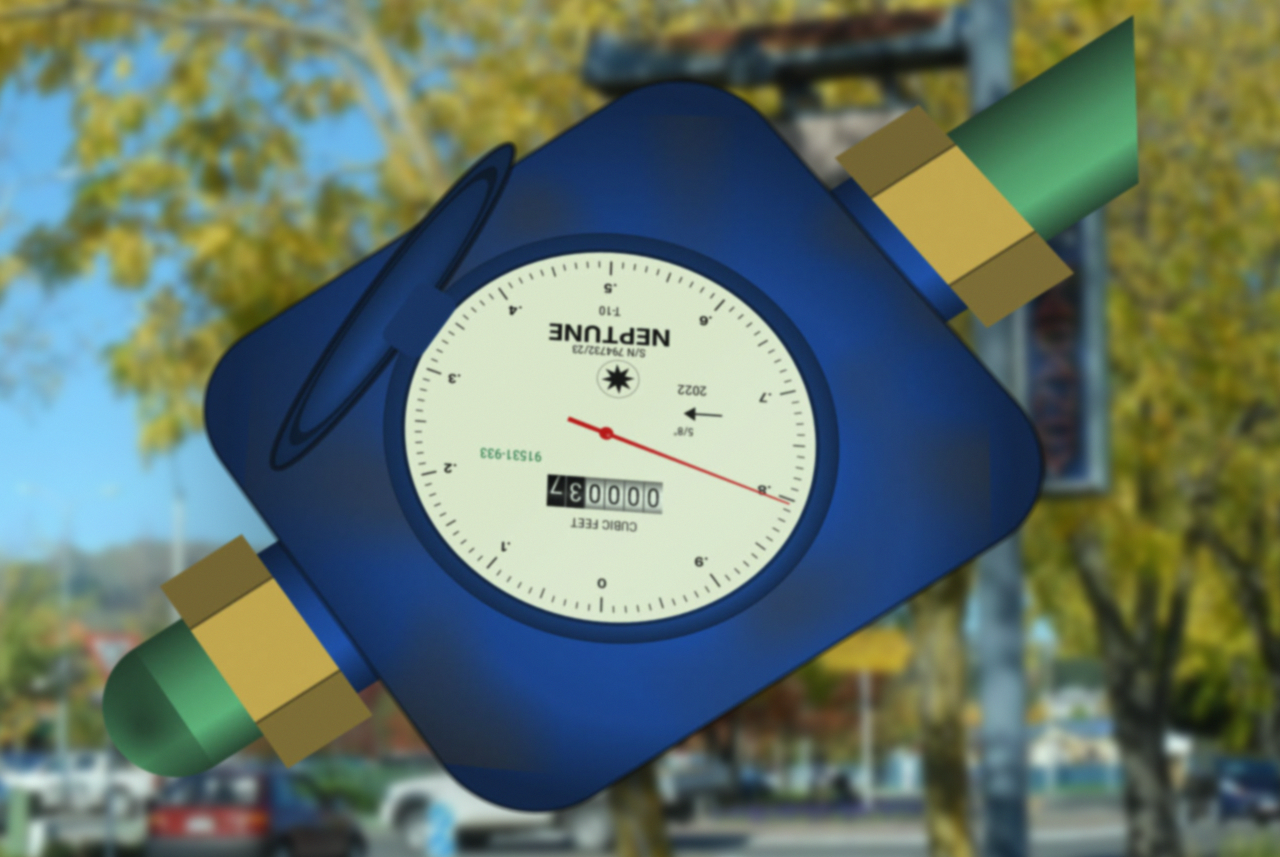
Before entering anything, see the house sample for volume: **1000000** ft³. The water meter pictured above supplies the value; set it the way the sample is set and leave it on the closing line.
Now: **36.80** ft³
